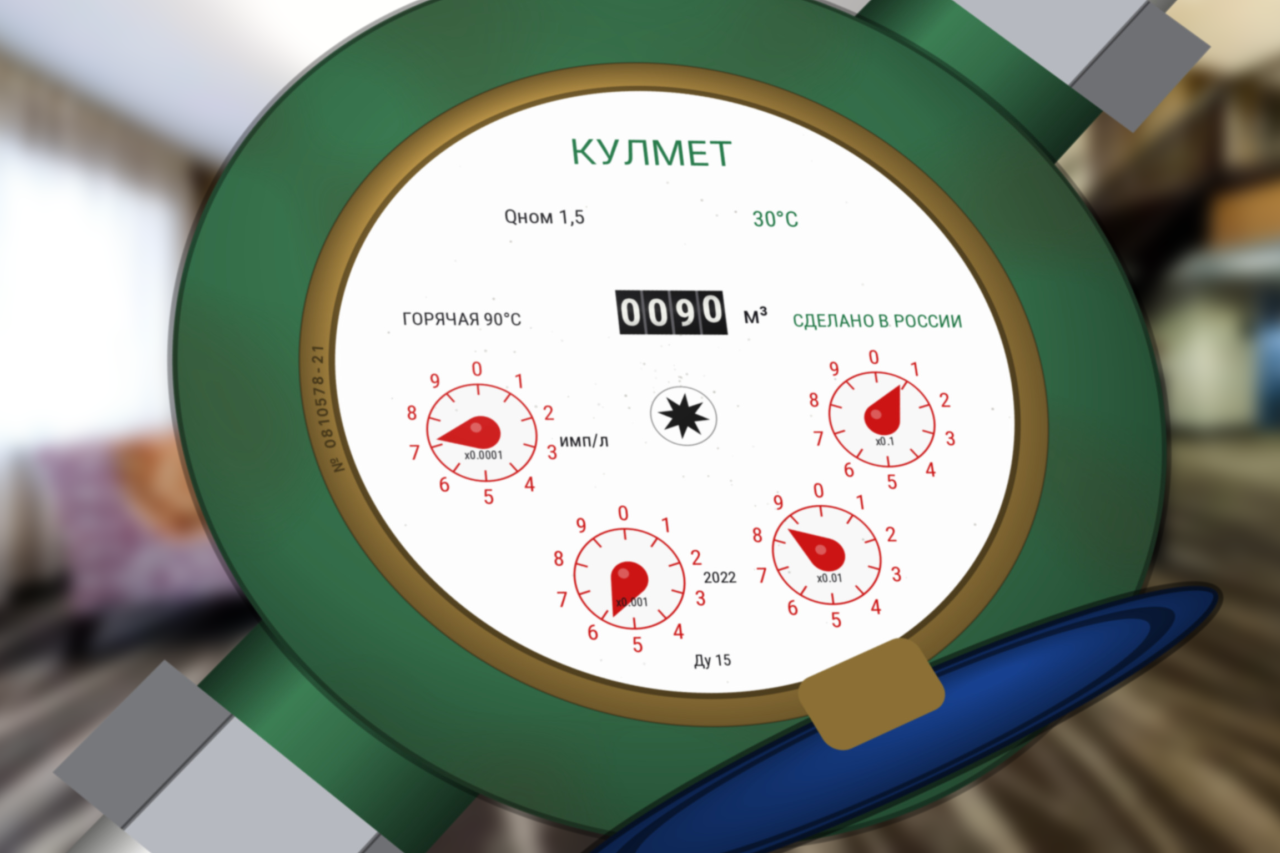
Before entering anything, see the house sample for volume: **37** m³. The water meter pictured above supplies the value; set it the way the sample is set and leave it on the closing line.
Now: **90.0857** m³
